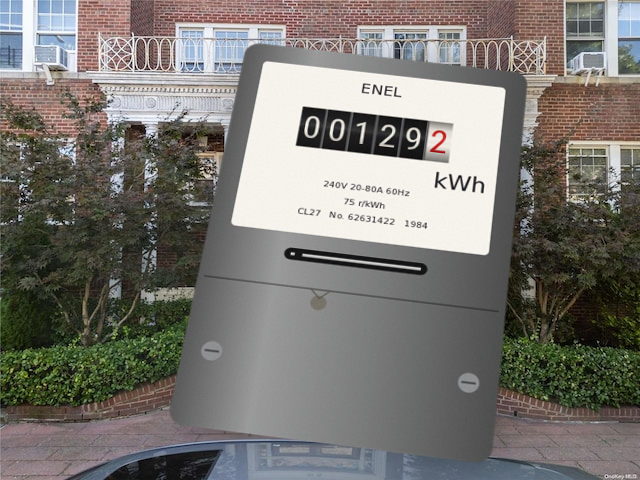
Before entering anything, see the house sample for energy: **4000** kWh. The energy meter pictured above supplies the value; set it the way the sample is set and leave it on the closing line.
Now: **129.2** kWh
